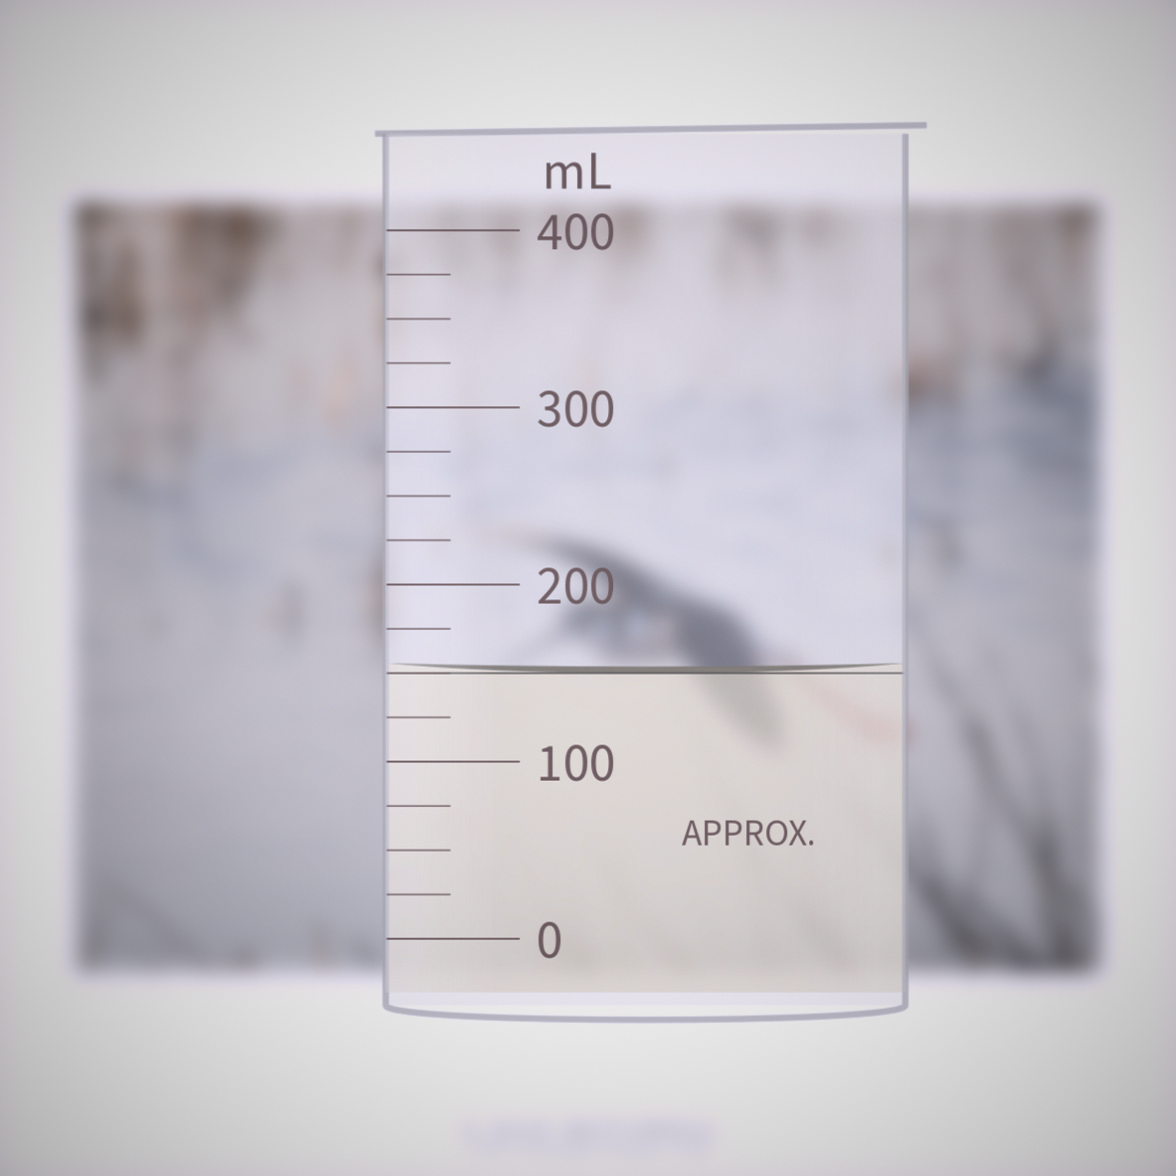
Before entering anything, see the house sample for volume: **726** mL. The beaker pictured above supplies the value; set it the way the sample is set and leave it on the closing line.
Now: **150** mL
